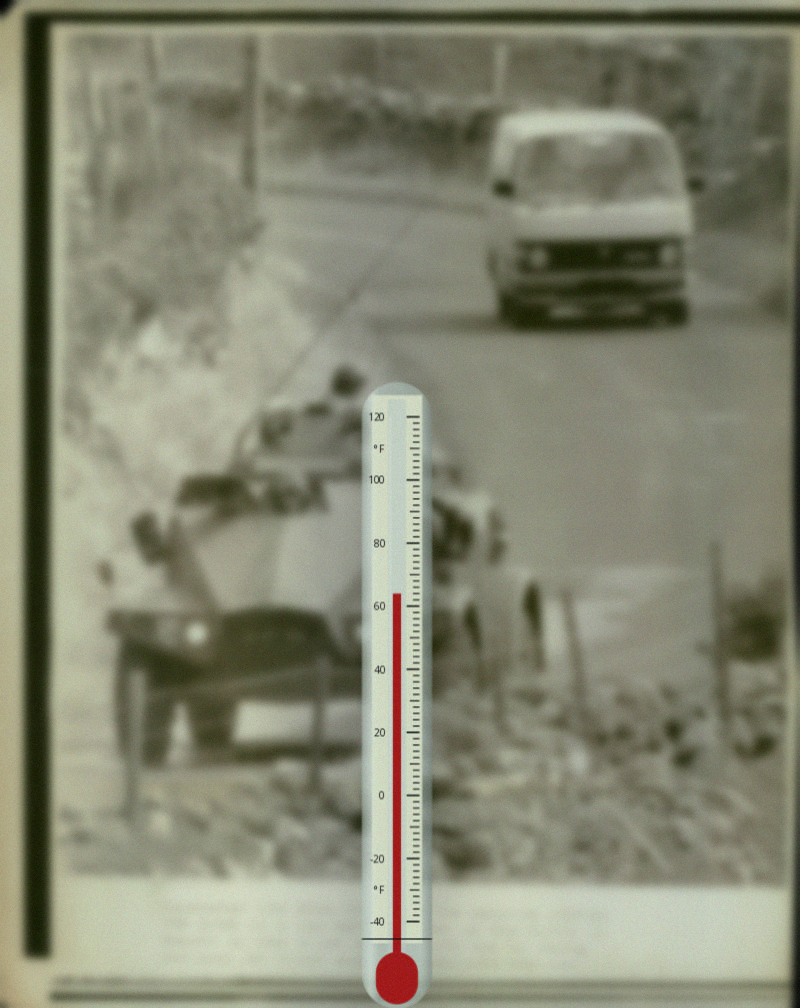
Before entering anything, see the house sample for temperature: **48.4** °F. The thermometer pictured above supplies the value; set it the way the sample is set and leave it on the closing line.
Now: **64** °F
